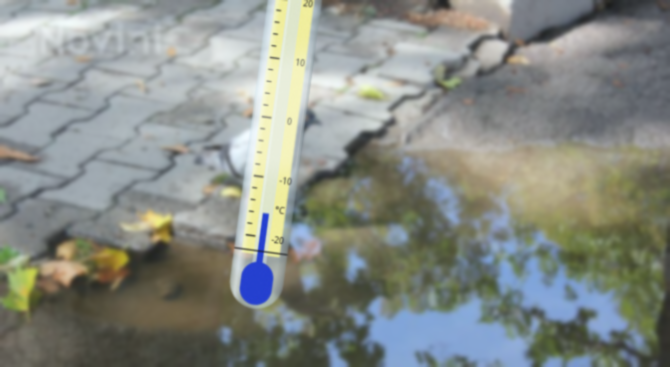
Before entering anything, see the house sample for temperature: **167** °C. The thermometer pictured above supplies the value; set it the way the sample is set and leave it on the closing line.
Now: **-16** °C
